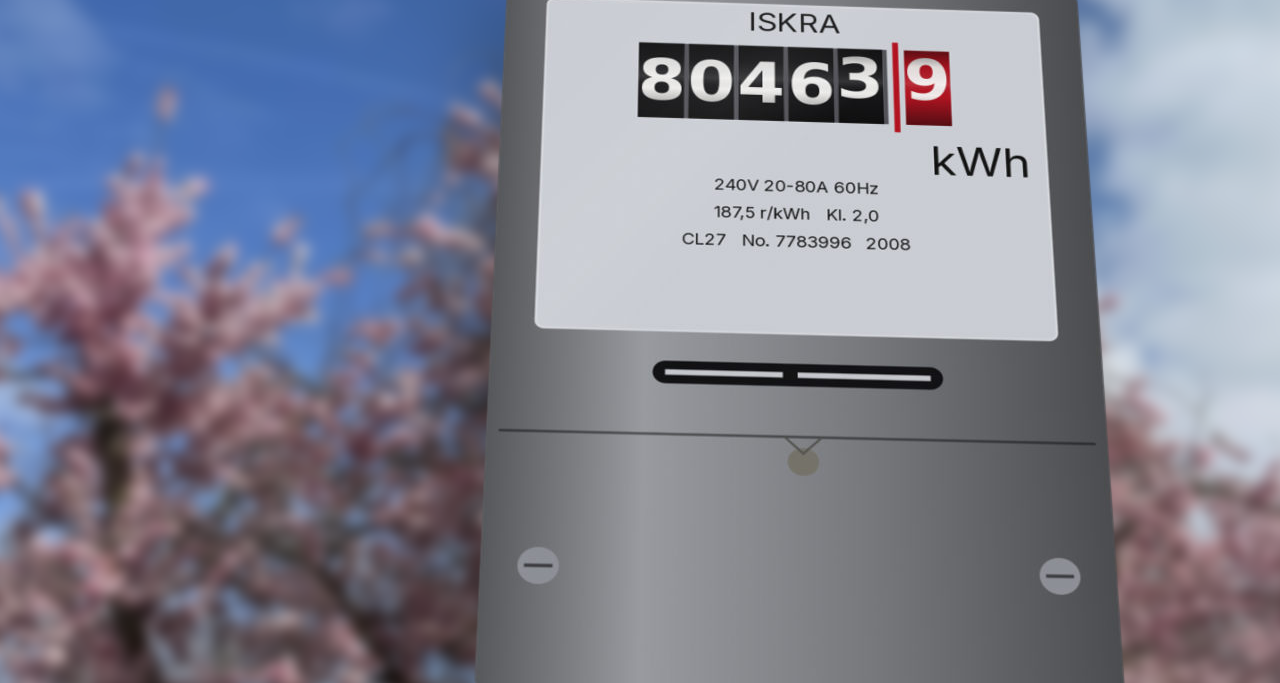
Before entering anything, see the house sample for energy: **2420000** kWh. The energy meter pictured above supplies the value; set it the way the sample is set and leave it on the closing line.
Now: **80463.9** kWh
